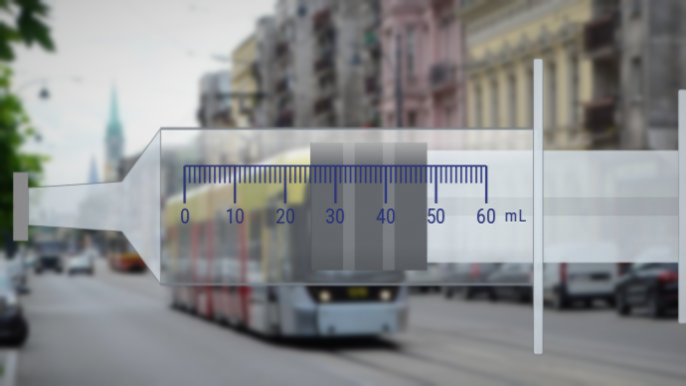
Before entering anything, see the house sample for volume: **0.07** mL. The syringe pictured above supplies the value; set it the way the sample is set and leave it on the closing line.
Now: **25** mL
